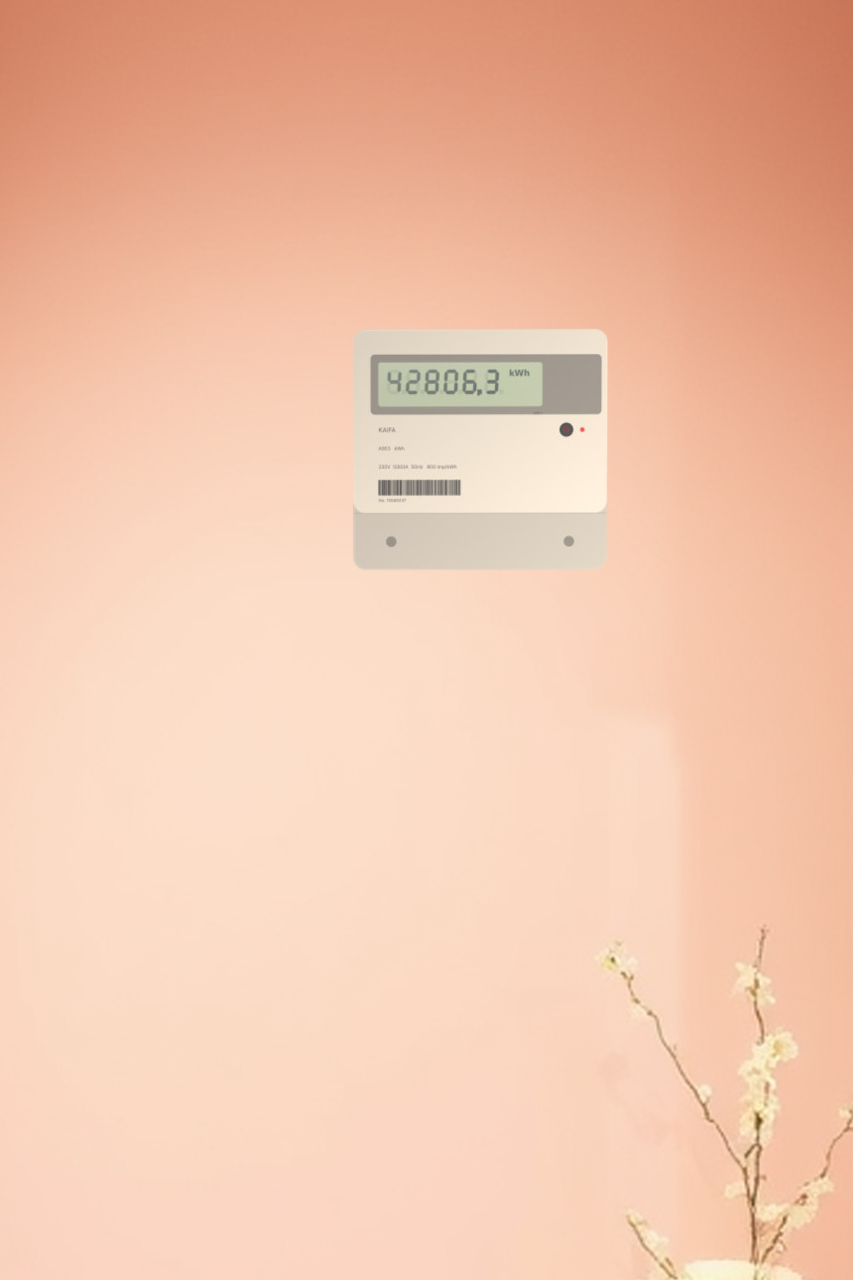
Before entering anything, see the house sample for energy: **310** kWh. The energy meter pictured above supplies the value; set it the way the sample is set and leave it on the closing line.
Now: **42806.3** kWh
